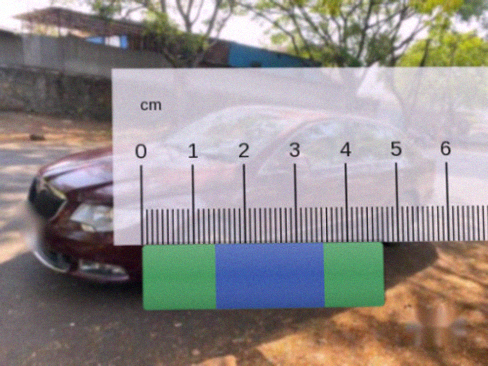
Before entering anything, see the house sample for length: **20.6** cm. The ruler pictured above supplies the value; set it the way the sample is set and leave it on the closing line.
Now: **4.7** cm
